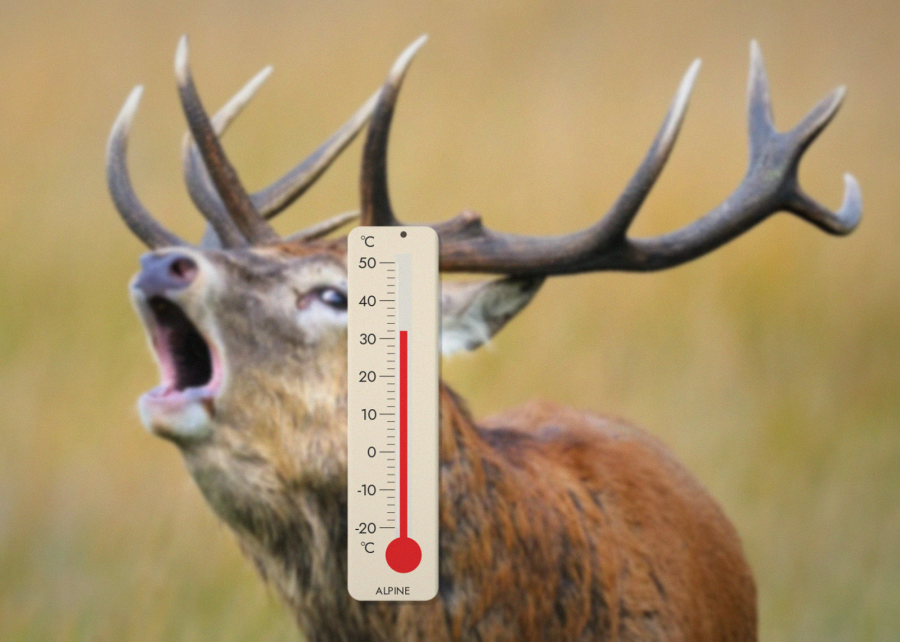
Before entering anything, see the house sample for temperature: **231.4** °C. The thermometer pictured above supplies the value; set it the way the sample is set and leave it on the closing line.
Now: **32** °C
